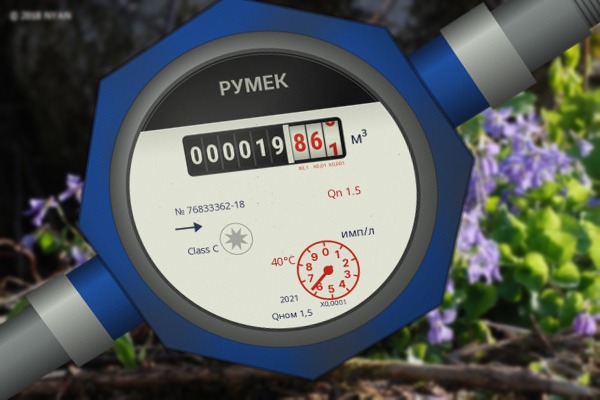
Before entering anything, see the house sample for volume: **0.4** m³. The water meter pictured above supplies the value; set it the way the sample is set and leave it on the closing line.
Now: **19.8606** m³
